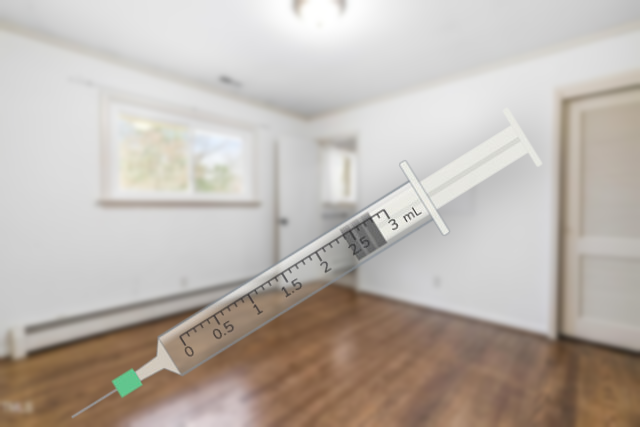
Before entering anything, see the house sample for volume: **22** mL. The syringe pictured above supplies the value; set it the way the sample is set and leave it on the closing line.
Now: **2.4** mL
